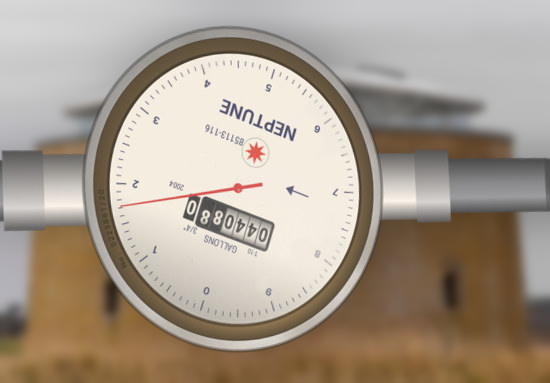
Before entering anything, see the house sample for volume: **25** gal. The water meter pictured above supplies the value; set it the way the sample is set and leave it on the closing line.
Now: **440881.7** gal
